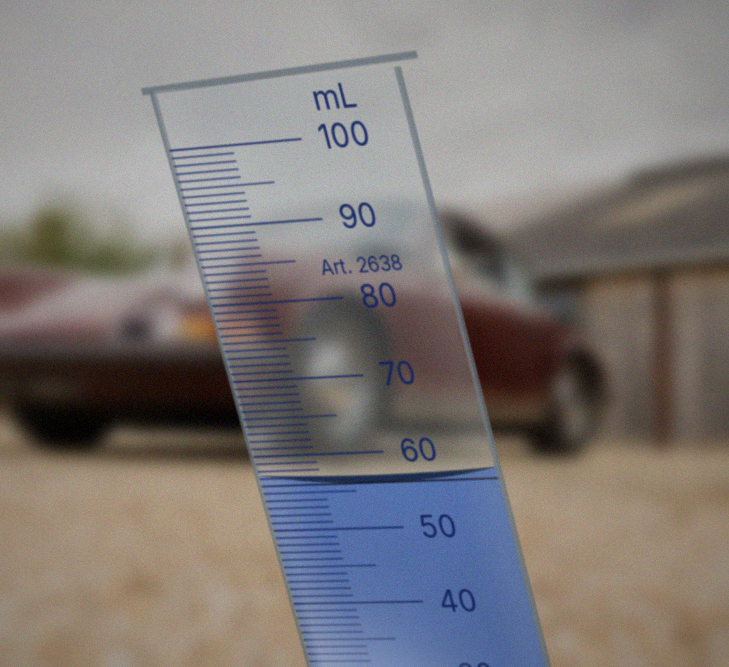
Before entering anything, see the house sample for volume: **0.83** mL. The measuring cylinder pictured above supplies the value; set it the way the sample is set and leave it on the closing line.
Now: **56** mL
